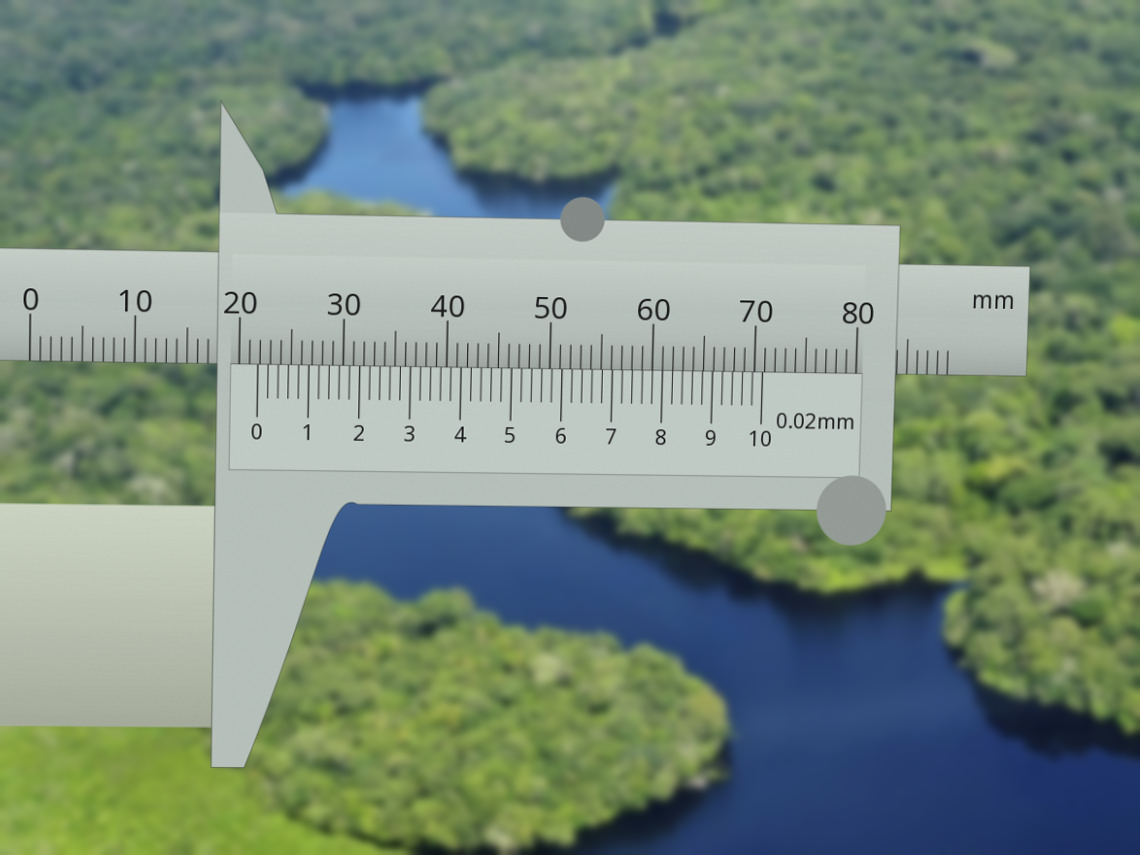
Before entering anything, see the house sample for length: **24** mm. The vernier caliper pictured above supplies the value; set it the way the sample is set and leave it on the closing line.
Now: **21.8** mm
